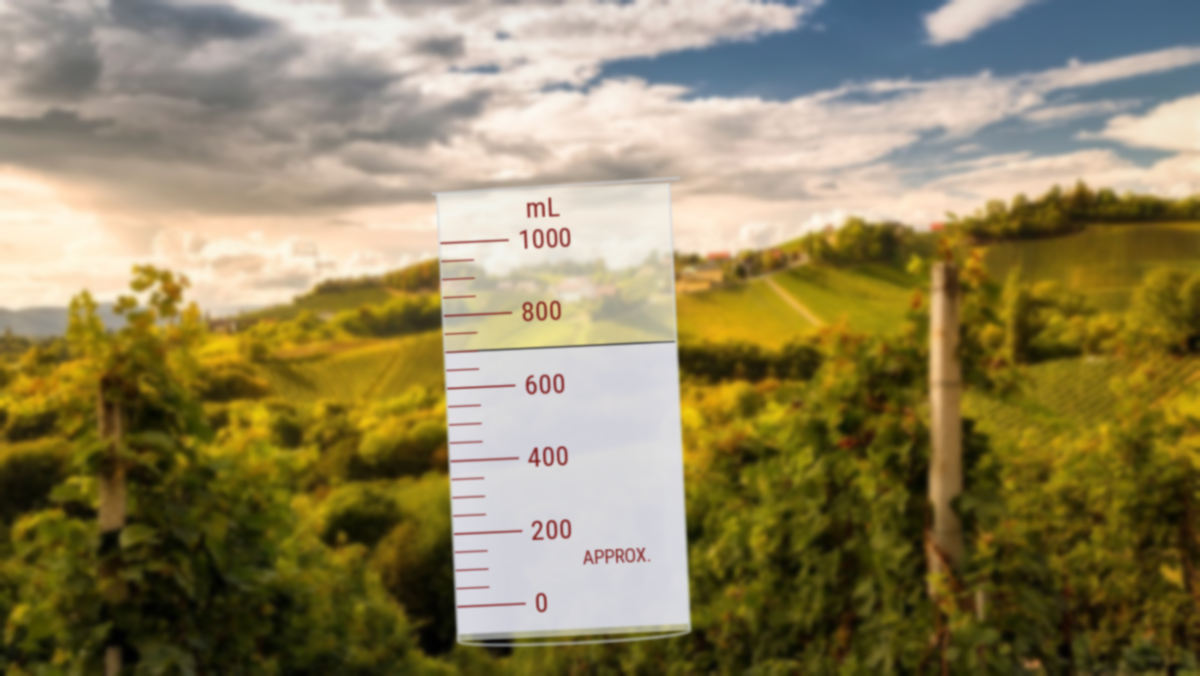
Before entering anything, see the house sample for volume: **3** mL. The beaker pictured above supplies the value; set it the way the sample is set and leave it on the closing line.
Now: **700** mL
